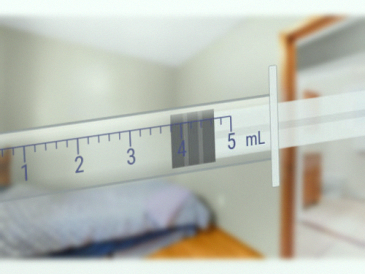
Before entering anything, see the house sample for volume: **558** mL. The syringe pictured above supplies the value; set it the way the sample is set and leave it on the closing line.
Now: **3.8** mL
